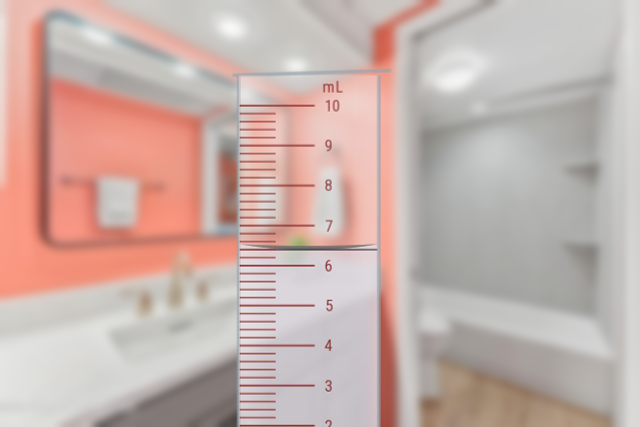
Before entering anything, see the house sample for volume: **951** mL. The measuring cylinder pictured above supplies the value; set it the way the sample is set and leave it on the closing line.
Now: **6.4** mL
